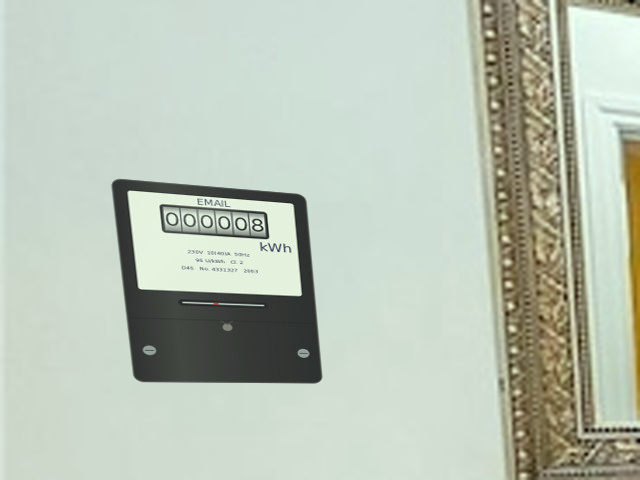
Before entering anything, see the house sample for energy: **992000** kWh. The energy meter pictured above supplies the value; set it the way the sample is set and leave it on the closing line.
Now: **8** kWh
